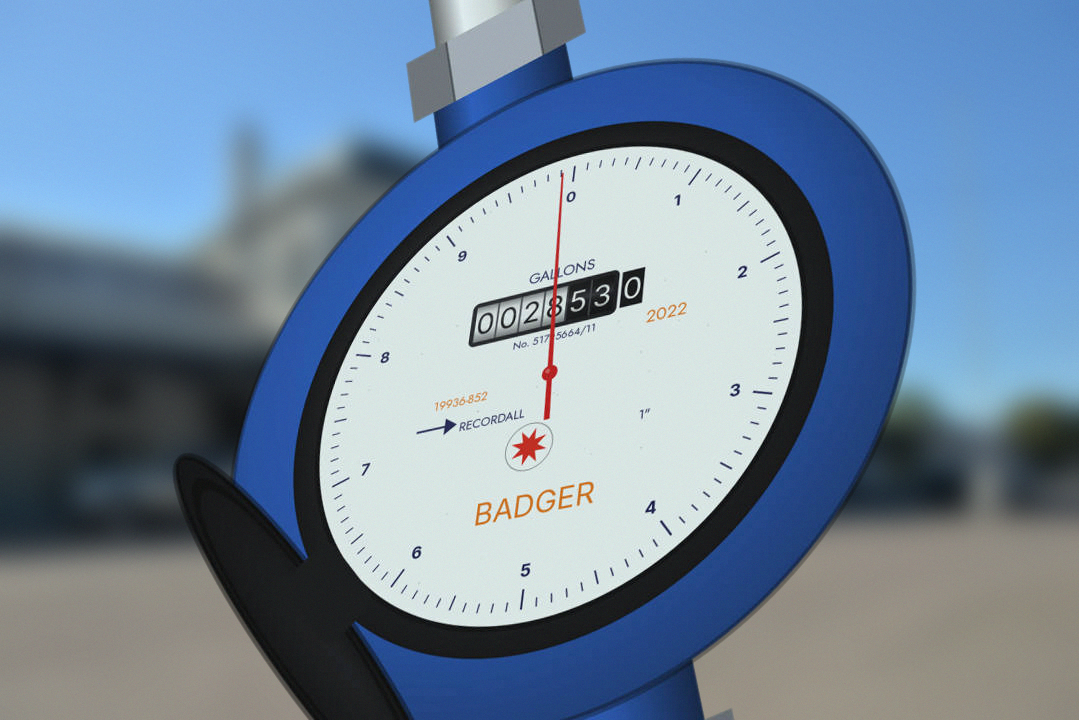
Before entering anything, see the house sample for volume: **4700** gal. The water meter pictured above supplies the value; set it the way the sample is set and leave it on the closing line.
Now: **28529.9** gal
